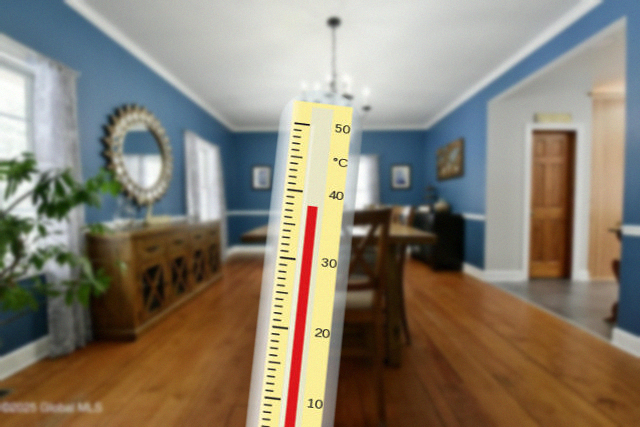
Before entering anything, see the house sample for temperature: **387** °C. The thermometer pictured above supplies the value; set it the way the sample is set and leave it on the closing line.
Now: **38** °C
